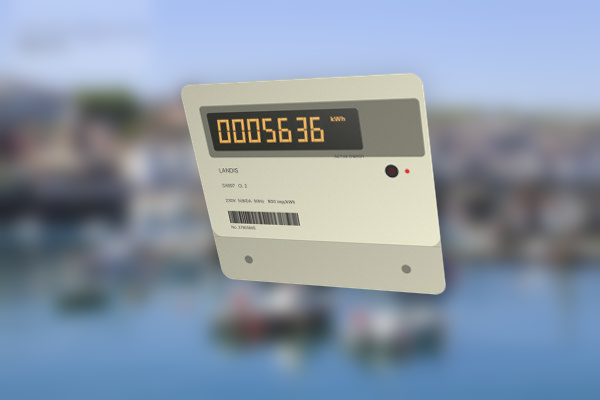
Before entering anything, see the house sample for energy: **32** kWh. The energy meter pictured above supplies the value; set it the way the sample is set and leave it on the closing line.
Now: **5636** kWh
